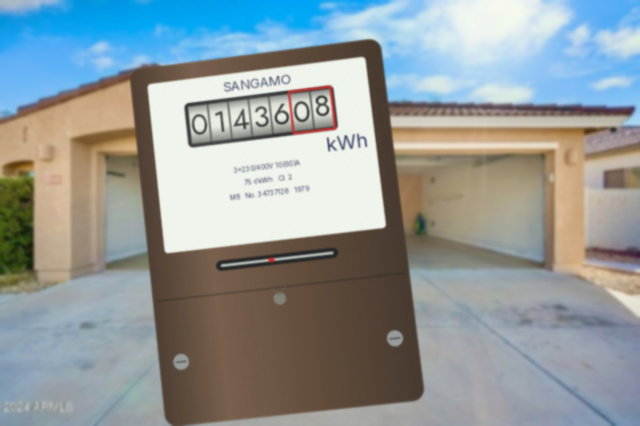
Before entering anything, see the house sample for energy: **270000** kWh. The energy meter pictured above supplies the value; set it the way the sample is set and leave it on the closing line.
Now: **1436.08** kWh
